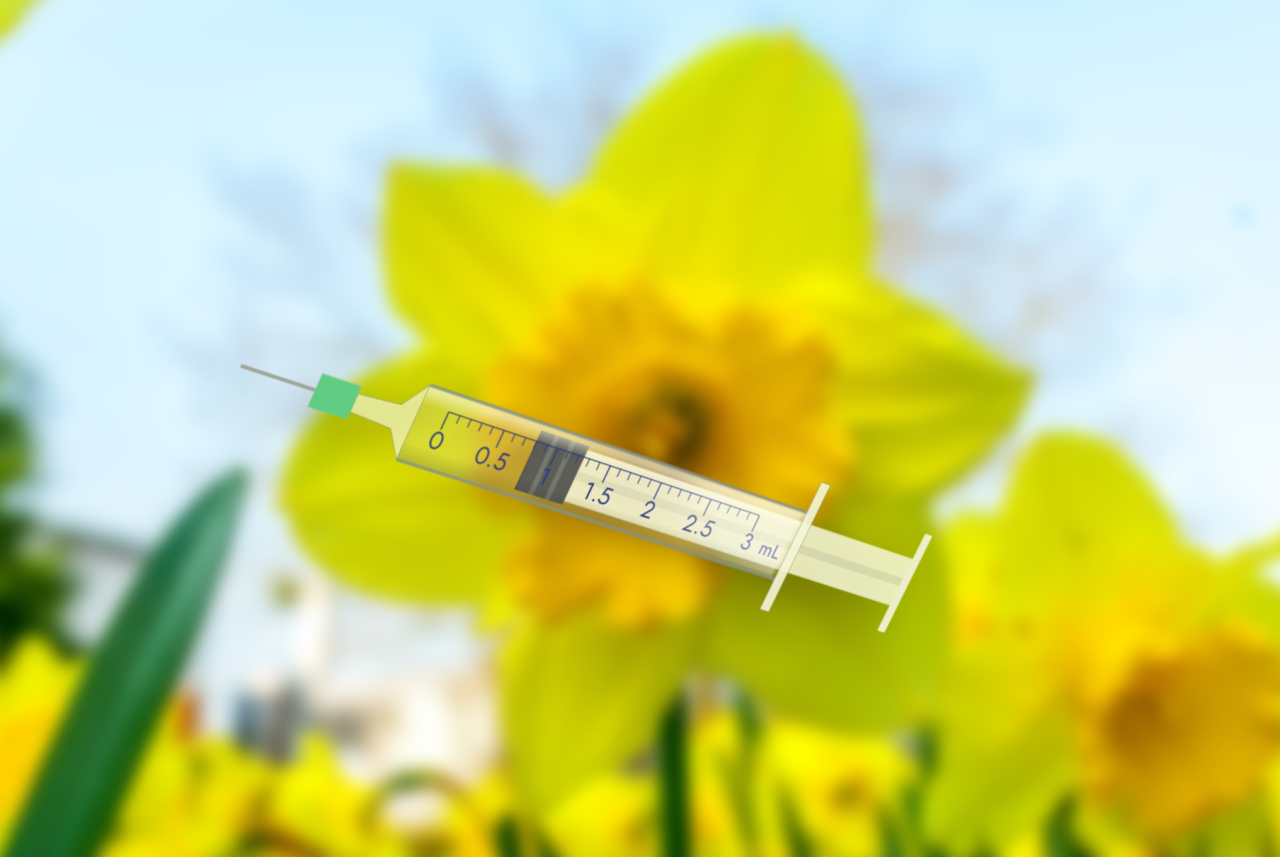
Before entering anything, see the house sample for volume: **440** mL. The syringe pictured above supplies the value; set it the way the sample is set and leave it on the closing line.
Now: **0.8** mL
